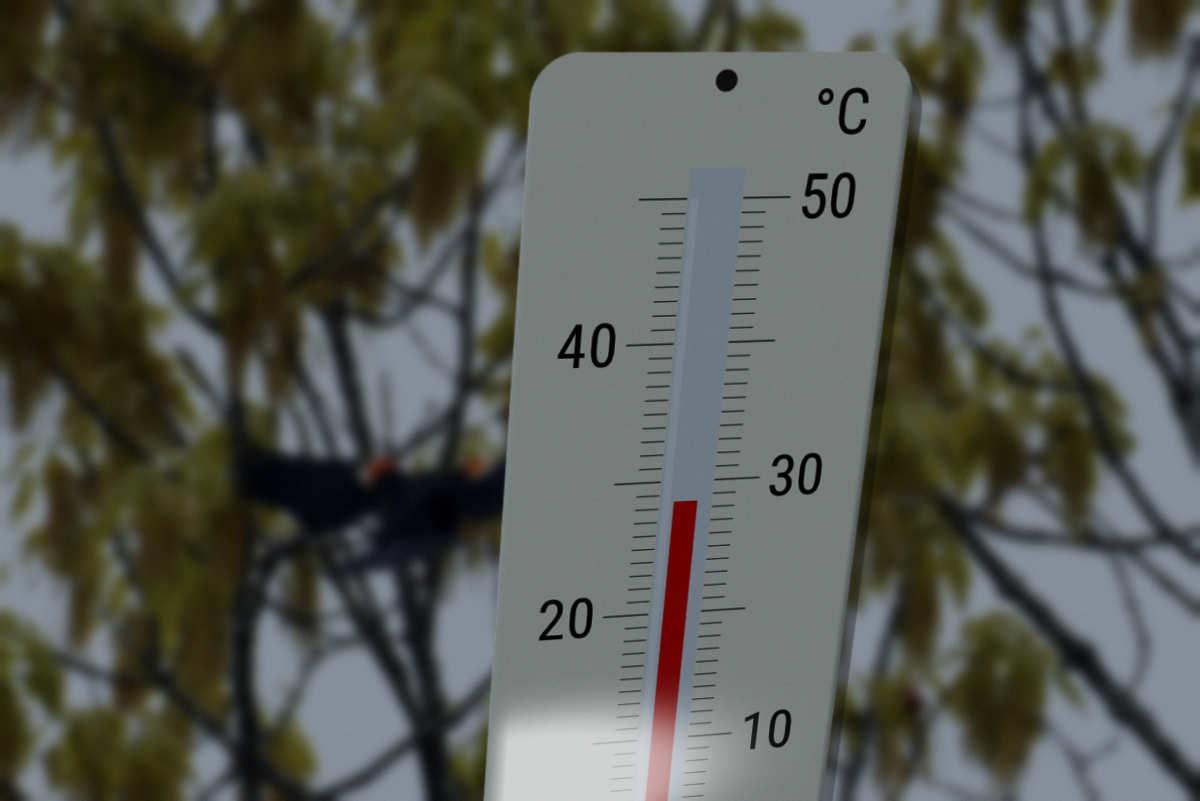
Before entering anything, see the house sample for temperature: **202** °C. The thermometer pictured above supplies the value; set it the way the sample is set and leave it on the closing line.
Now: **28.5** °C
